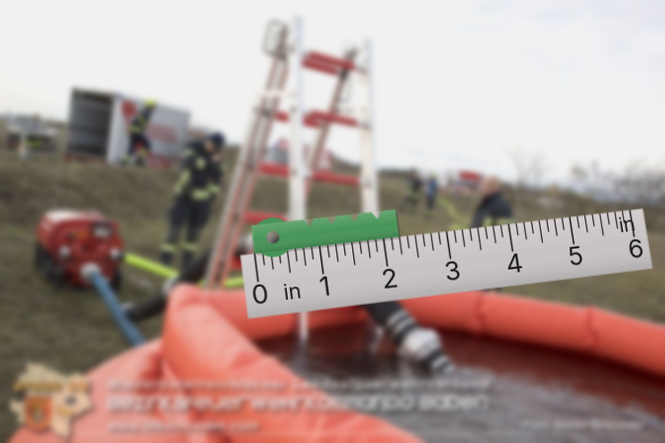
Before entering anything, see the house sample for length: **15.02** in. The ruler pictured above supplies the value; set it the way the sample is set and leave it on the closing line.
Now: **2.25** in
